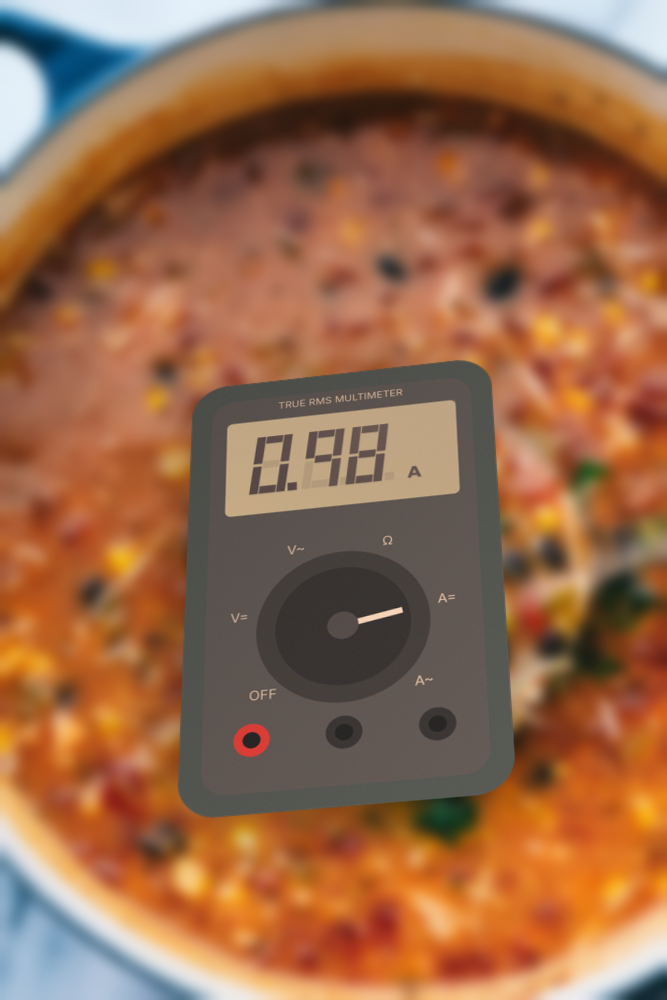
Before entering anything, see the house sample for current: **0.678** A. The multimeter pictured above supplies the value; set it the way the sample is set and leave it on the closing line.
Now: **0.98** A
